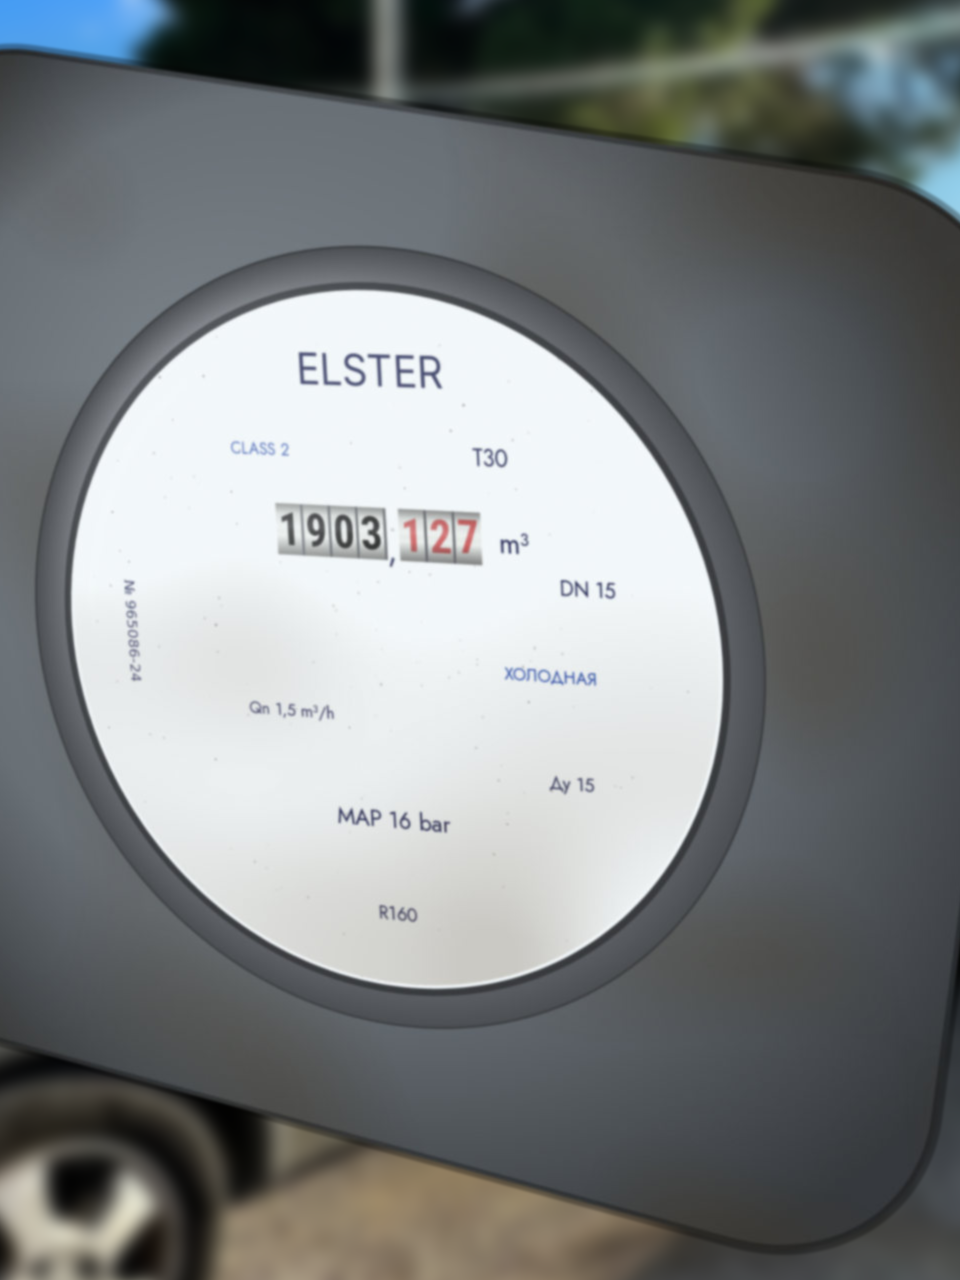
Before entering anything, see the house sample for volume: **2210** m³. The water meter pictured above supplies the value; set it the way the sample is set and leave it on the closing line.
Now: **1903.127** m³
